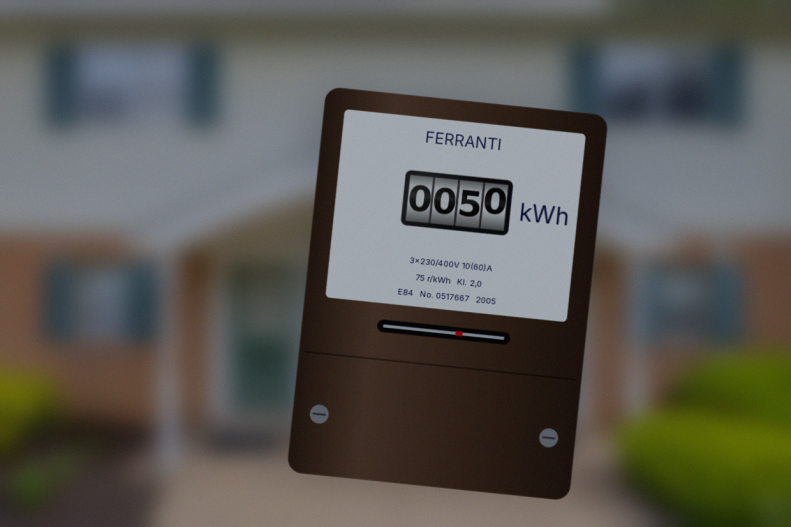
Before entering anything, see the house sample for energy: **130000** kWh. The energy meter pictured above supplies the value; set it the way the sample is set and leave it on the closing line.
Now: **50** kWh
